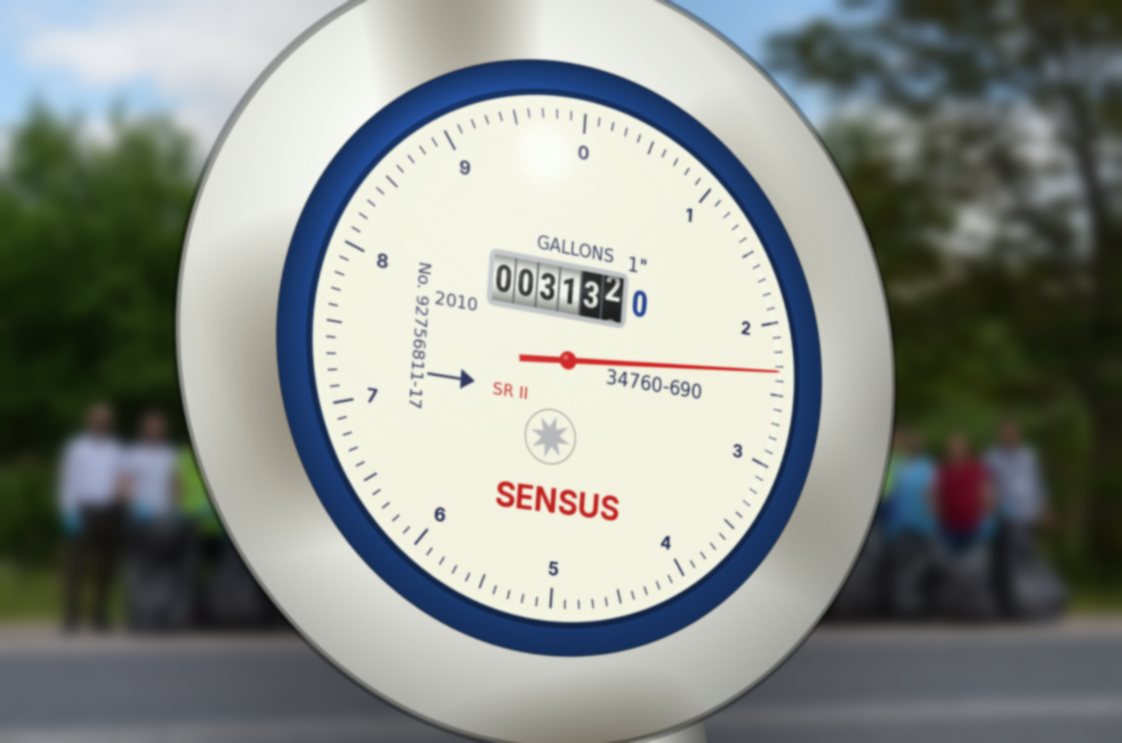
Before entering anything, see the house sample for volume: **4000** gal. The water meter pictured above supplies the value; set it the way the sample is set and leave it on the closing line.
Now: **31322.3** gal
